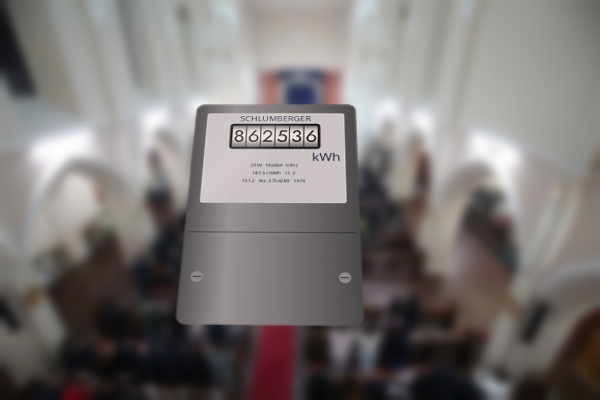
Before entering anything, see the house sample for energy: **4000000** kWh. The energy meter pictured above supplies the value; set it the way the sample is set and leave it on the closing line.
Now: **862536** kWh
